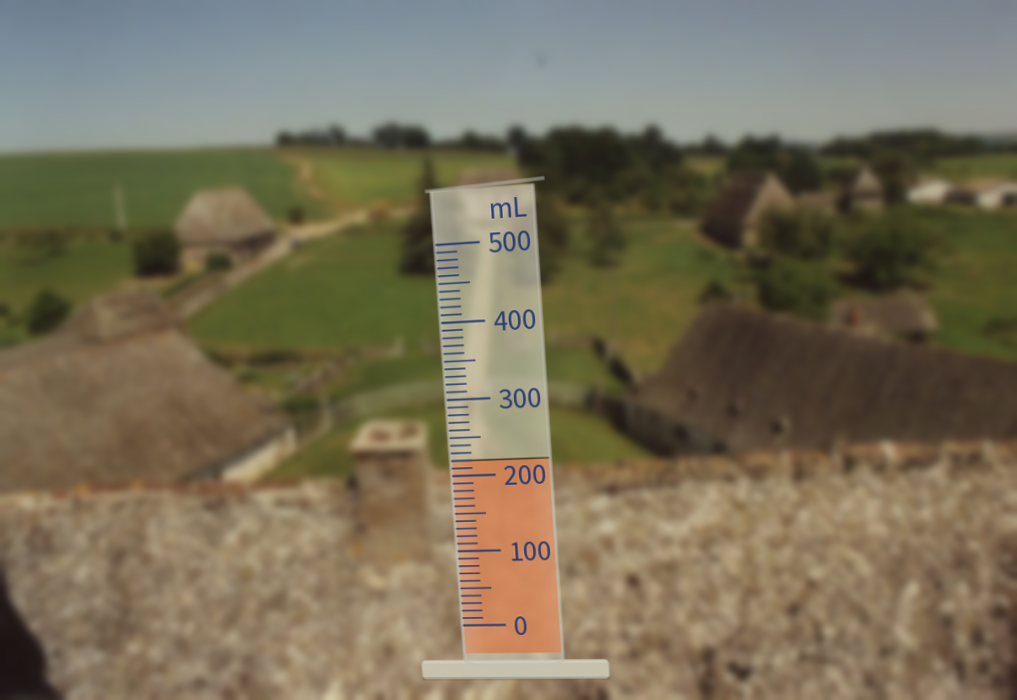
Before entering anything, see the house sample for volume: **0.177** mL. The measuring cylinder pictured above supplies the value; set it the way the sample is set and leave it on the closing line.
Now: **220** mL
